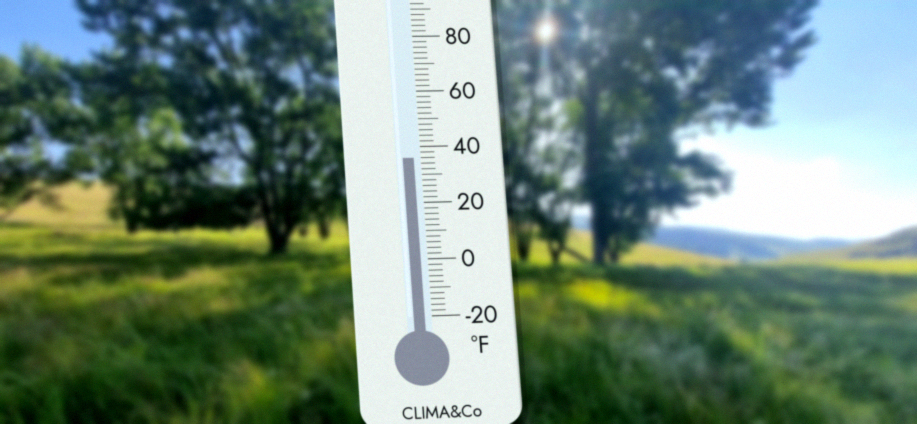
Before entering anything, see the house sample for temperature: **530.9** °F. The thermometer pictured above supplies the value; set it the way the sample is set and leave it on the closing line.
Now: **36** °F
